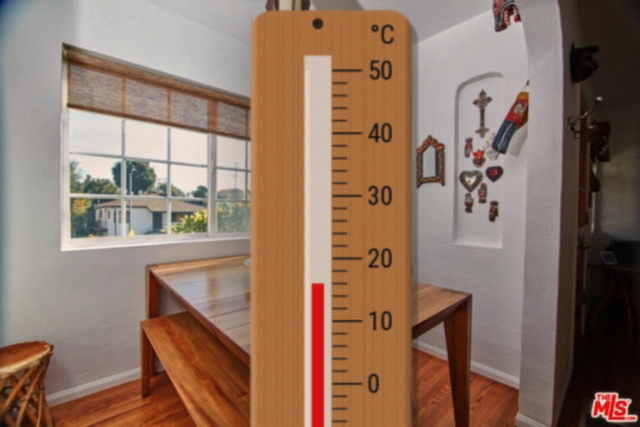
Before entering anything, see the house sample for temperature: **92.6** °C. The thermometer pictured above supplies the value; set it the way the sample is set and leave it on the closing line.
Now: **16** °C
